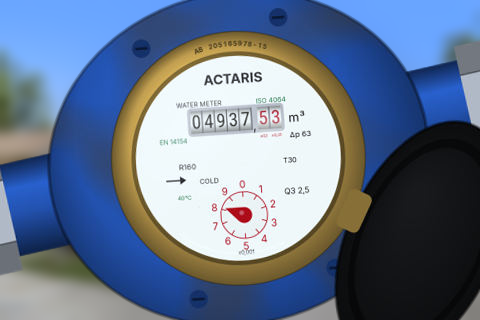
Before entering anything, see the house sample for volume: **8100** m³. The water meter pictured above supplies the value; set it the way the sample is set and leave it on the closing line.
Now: **4937.538** m³
